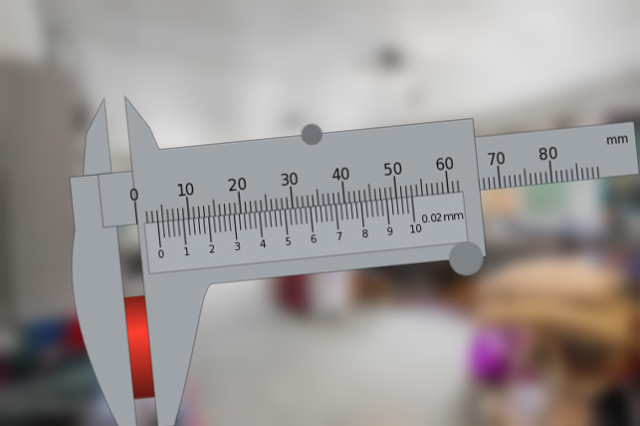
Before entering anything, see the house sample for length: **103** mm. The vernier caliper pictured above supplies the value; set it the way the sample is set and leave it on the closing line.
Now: **4.0** mm
